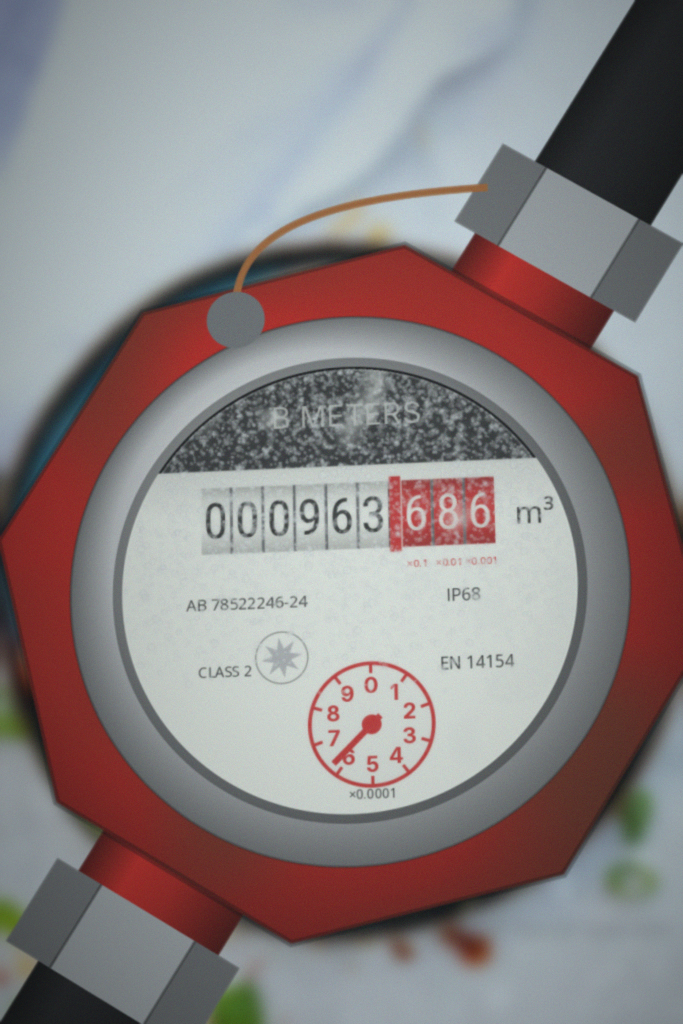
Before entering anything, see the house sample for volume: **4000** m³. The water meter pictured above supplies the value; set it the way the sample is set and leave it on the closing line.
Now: **963.6866** m³
